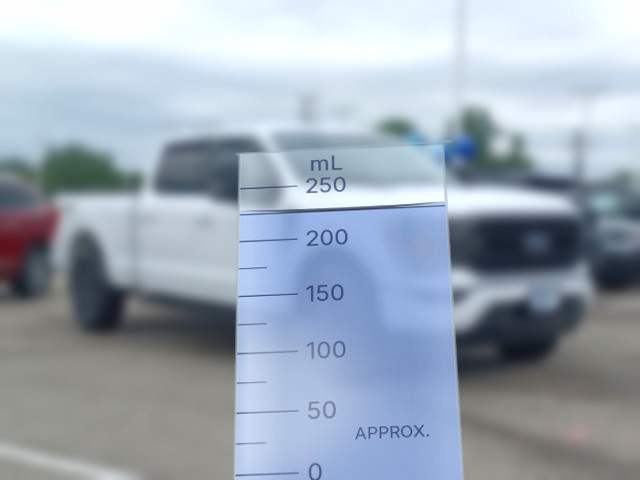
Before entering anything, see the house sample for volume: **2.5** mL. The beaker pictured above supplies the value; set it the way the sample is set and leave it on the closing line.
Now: **225** mL
